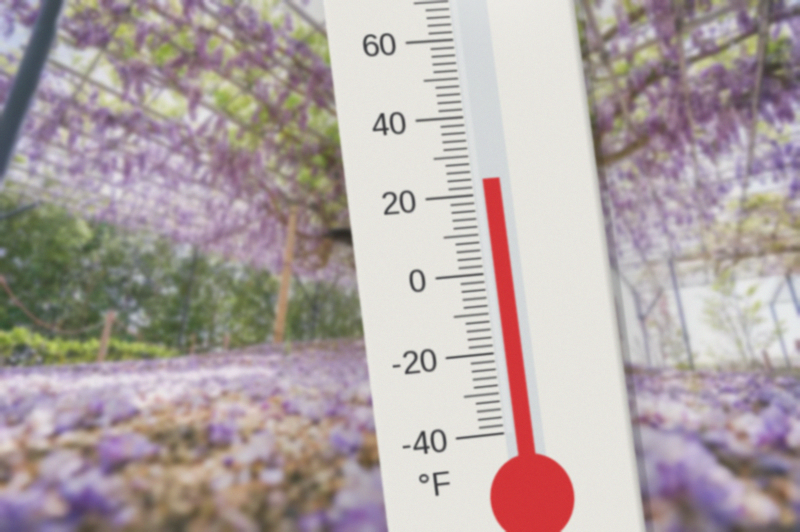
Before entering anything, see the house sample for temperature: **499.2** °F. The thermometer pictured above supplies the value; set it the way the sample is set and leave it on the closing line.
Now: **24** °F
